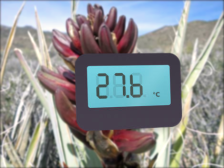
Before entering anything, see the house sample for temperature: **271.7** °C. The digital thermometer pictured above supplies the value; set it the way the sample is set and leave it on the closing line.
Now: **27.6** °C
